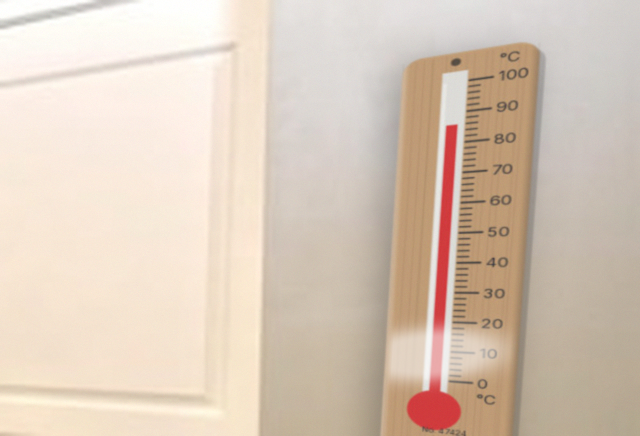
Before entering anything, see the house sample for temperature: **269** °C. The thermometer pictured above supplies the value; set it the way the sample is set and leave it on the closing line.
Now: **86** °C
